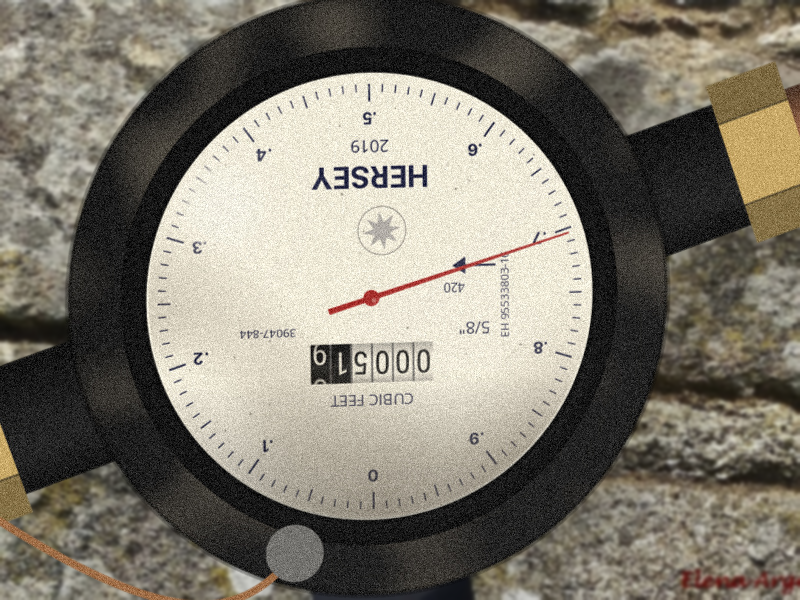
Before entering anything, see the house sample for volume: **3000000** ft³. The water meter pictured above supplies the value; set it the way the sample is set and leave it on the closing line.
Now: **518.70** ft³
